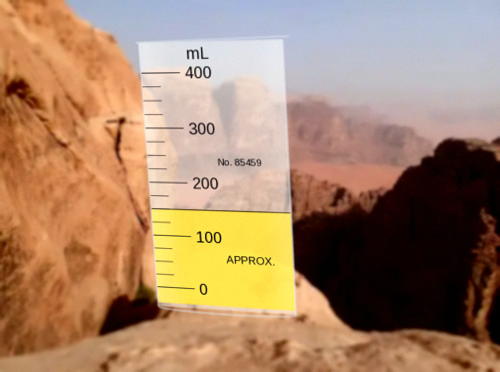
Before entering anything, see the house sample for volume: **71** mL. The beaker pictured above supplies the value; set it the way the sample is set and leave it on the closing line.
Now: **150** mL
